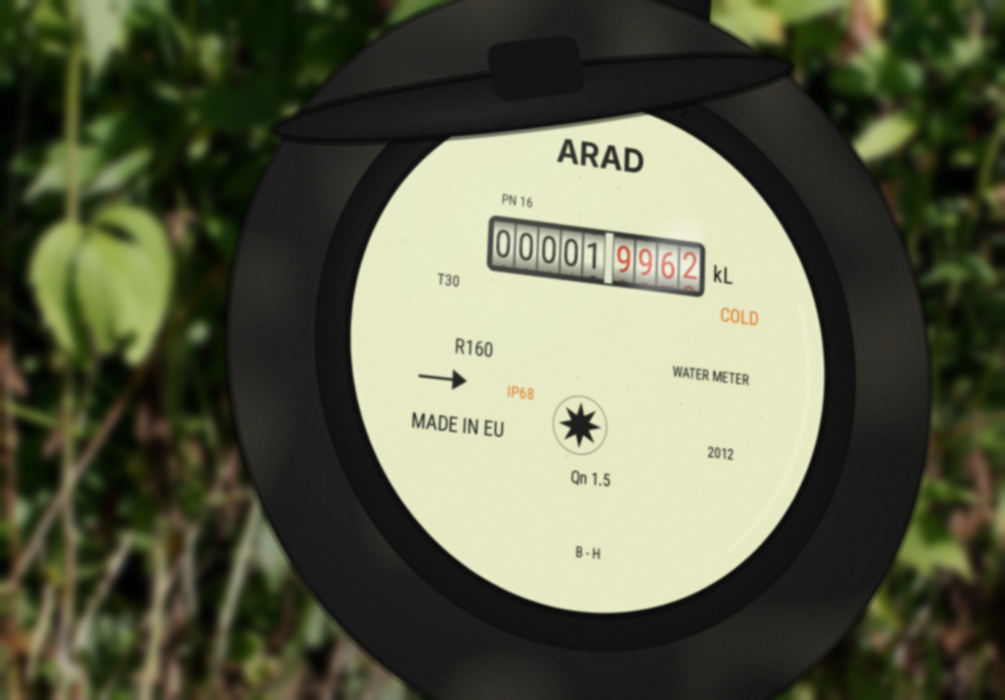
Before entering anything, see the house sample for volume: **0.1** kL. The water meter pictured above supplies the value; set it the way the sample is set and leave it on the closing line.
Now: **1.9962** kL
